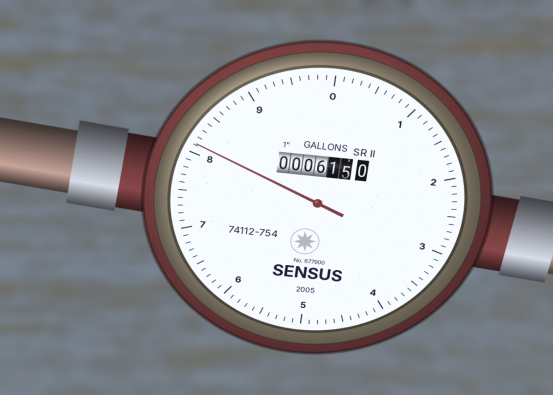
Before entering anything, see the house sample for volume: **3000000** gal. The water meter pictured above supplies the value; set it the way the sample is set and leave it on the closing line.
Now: **6148.1** gal
